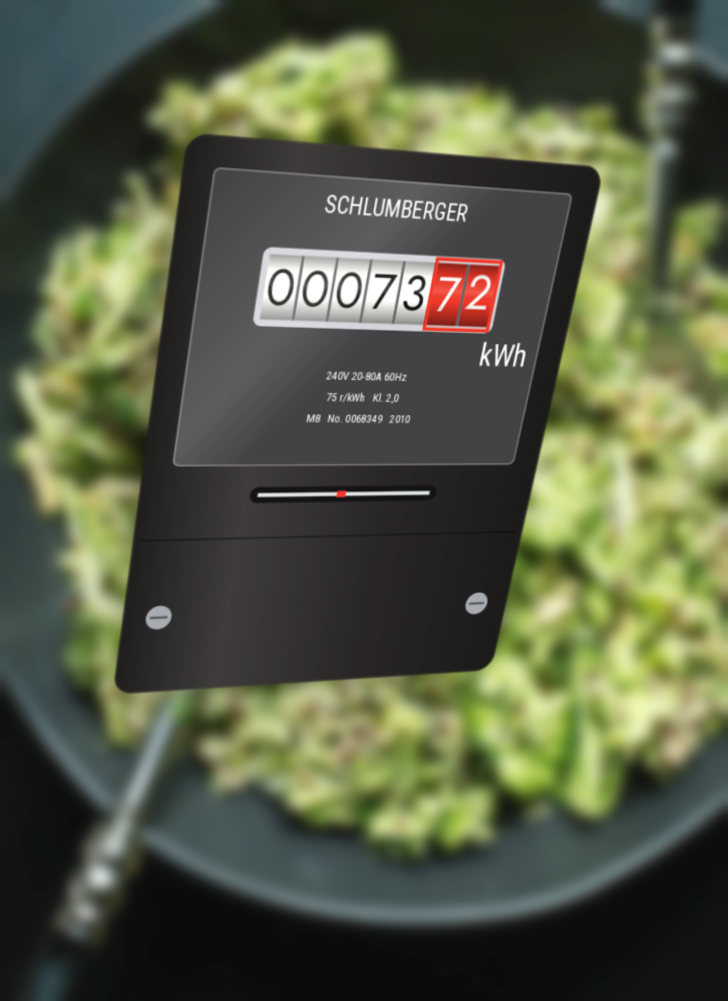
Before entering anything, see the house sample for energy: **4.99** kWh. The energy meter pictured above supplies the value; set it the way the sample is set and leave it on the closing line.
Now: **73.72** kWh
